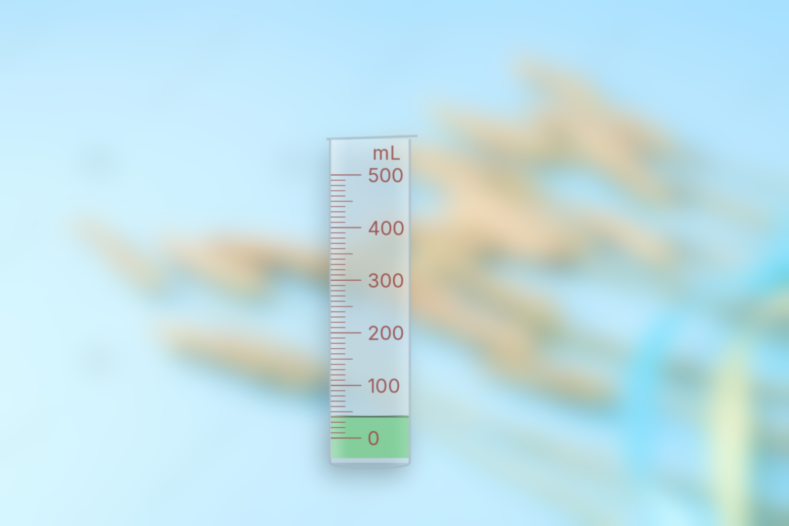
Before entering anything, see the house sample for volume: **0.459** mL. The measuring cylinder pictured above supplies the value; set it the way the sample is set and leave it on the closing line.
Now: **40** mL
